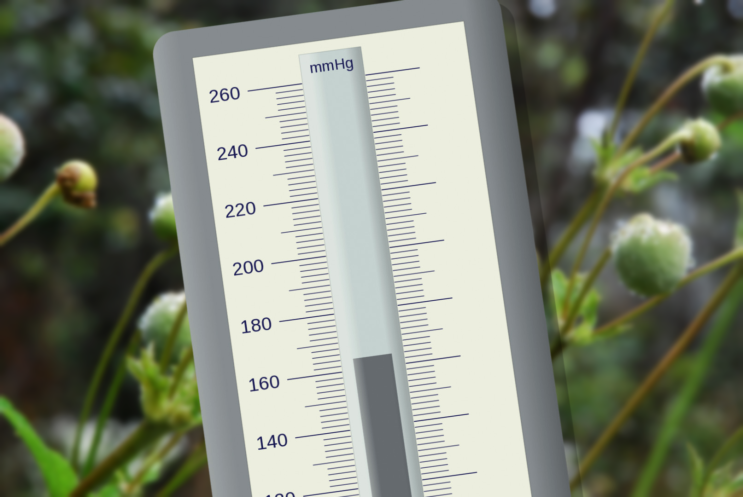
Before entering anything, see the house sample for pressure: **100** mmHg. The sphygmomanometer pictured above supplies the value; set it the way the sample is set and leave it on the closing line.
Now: **164** mmHg
